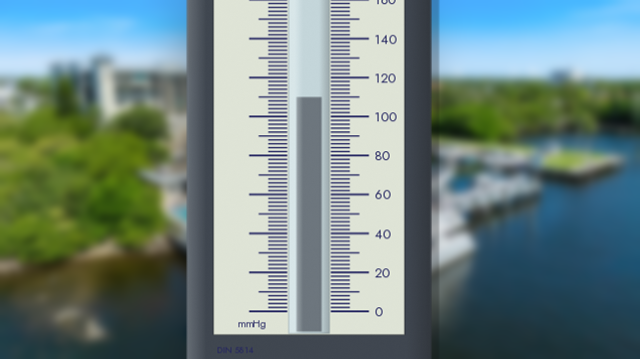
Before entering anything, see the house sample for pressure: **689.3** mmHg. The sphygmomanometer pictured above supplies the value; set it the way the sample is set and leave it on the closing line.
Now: **110** mmHg
